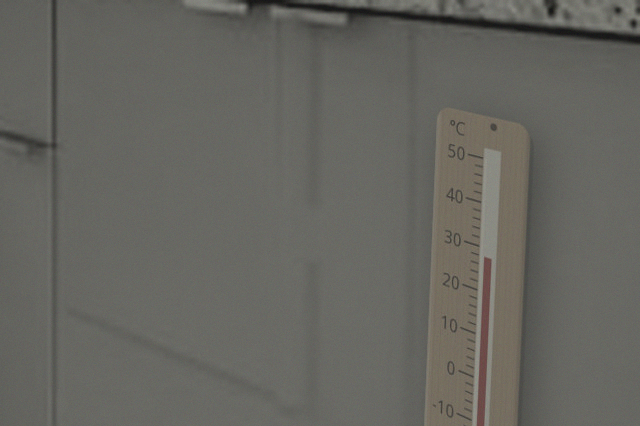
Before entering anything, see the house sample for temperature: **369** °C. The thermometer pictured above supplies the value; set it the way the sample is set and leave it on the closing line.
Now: **28** °C
